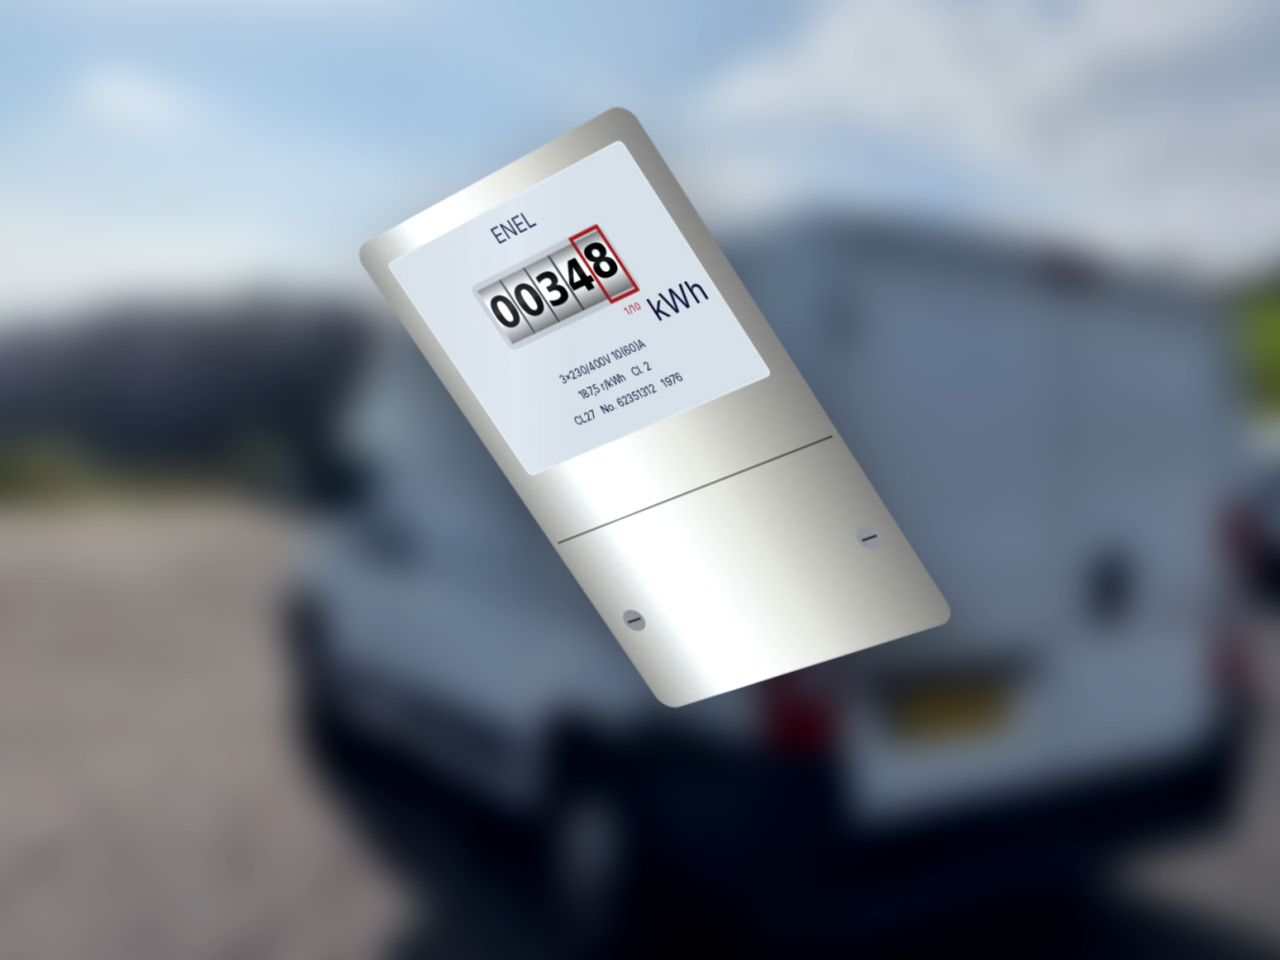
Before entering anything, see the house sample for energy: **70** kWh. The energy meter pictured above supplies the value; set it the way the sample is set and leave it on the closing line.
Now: **34.8** kWh
